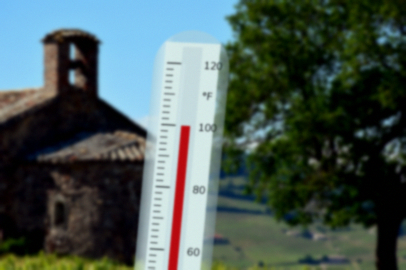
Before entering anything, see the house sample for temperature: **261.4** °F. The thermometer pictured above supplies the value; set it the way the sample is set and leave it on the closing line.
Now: **100** °F
